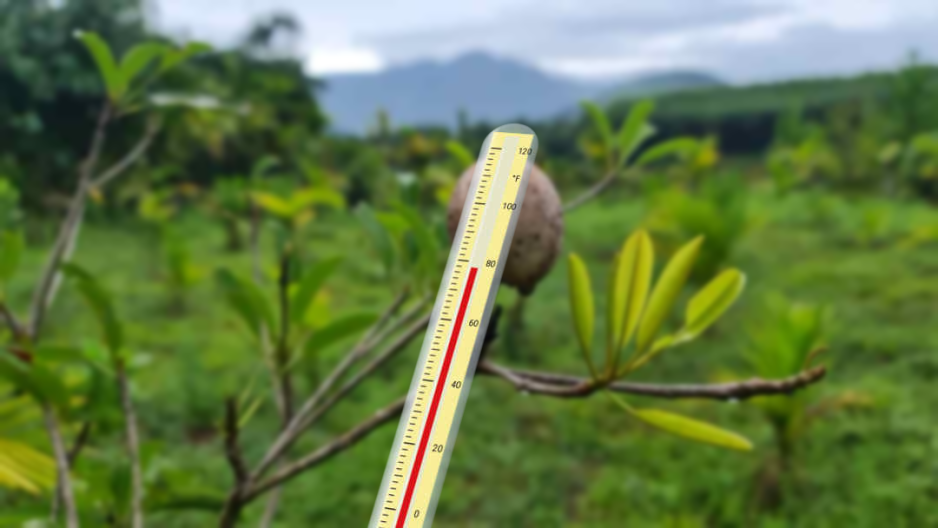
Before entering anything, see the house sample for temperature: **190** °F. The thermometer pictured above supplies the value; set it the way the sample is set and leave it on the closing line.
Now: **78** °F
